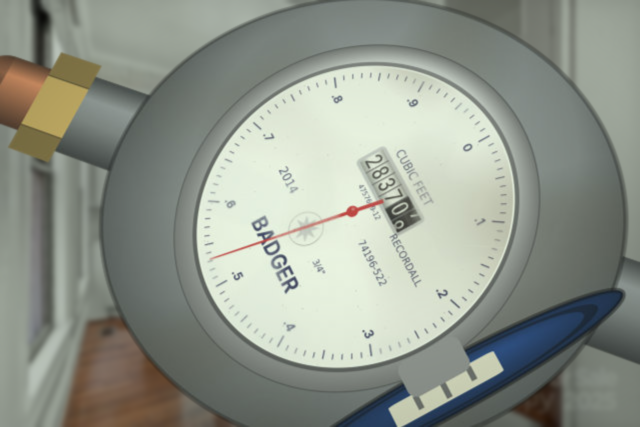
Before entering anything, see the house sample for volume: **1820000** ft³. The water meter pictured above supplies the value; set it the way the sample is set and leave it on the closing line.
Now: **283707.53** ft³
